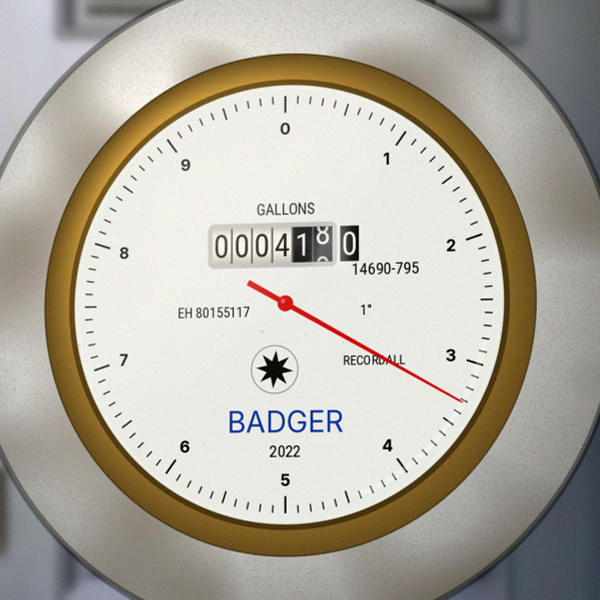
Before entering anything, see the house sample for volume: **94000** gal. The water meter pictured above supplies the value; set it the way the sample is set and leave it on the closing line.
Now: **4183.3** gal
